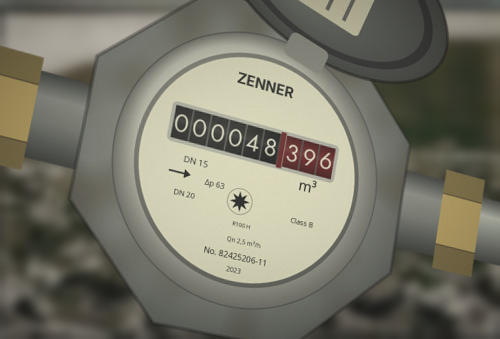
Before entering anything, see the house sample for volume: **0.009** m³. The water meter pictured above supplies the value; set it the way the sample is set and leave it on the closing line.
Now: **48.396** m³
